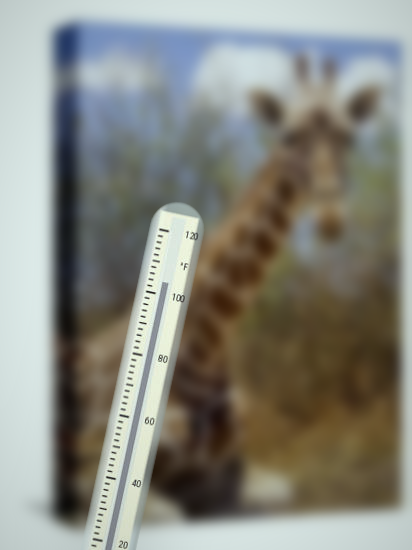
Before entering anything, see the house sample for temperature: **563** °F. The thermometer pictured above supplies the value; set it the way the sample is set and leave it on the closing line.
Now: **104** °F
